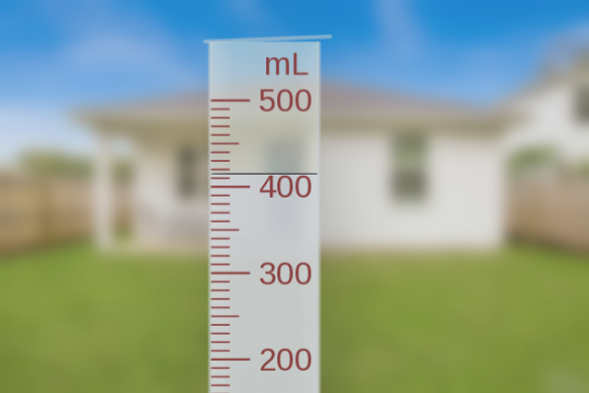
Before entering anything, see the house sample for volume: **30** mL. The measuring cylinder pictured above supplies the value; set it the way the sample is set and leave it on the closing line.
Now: **415** mL
